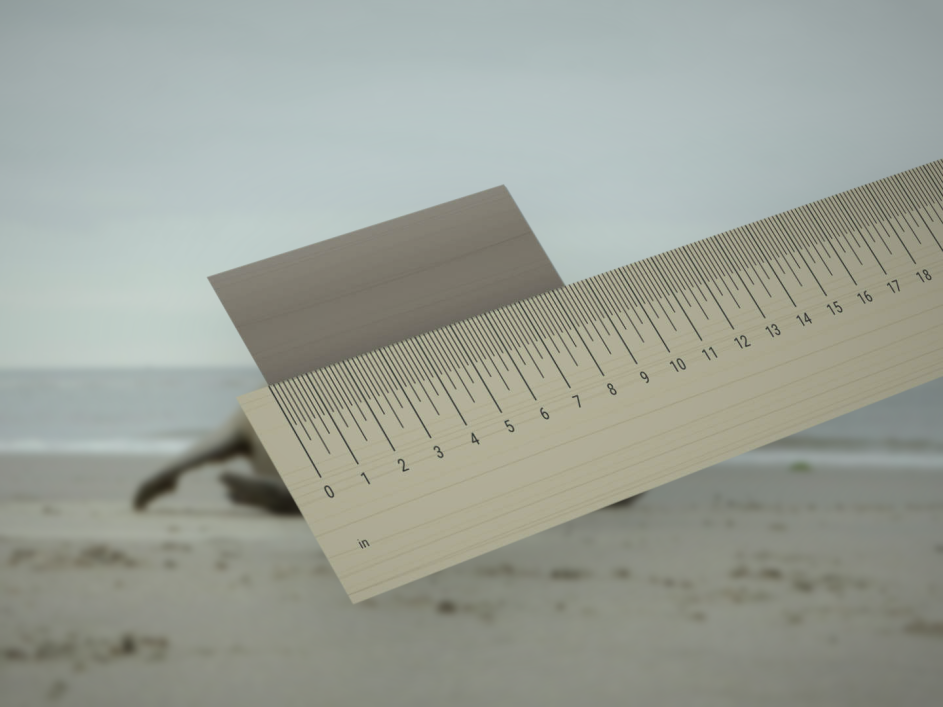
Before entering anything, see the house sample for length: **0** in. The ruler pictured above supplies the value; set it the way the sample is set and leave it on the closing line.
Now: **8.375** in
